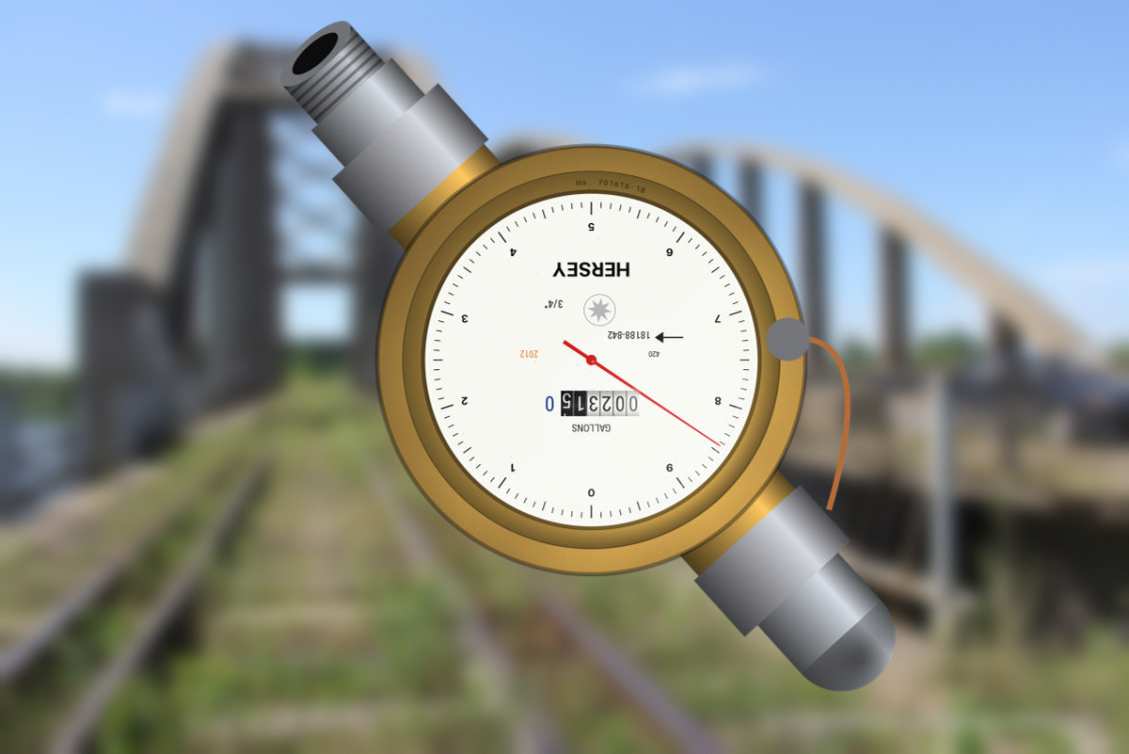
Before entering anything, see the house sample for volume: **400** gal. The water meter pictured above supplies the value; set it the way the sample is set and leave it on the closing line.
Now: **23148.4** gal
